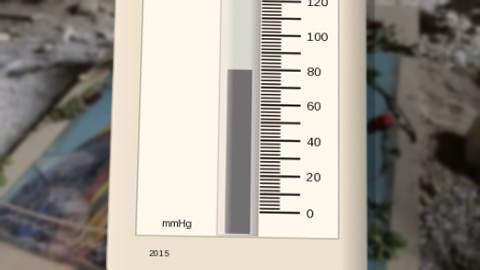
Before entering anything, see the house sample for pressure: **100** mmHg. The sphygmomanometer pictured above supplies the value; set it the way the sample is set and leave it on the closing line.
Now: **80** mmHg
